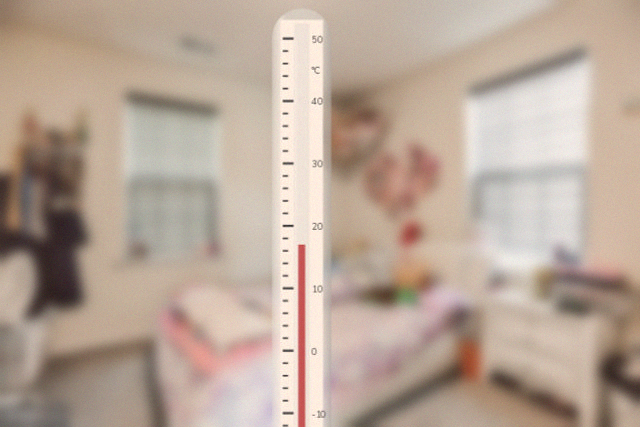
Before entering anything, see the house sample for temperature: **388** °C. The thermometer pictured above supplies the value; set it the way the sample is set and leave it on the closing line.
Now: **17** °C
